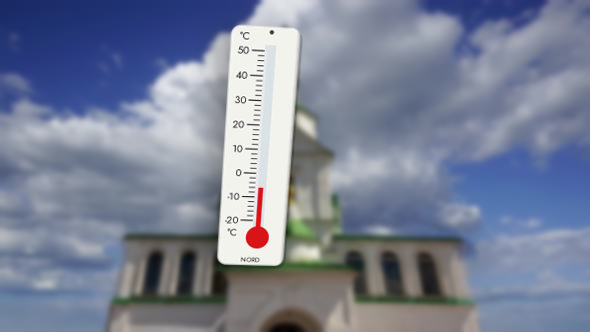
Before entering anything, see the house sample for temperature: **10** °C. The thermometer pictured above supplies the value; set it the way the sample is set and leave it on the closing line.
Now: **-6** °C
